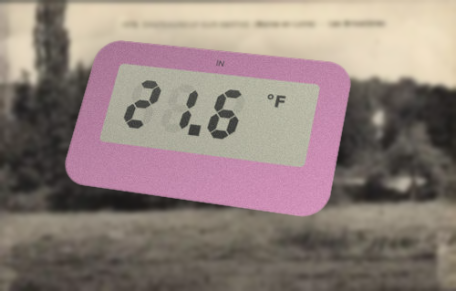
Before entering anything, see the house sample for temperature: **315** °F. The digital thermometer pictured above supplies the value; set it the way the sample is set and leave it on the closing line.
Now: **21.6** °F
